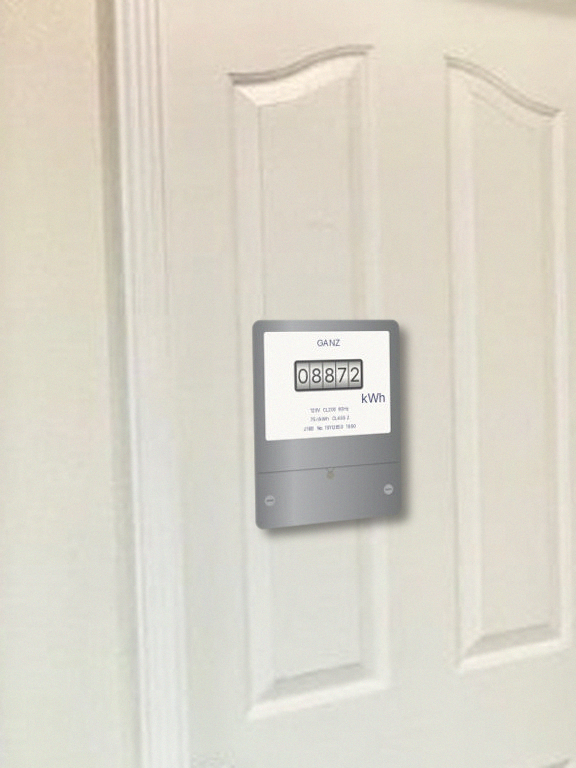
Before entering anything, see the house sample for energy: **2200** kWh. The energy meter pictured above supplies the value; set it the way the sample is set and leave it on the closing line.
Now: **8872** kWh
